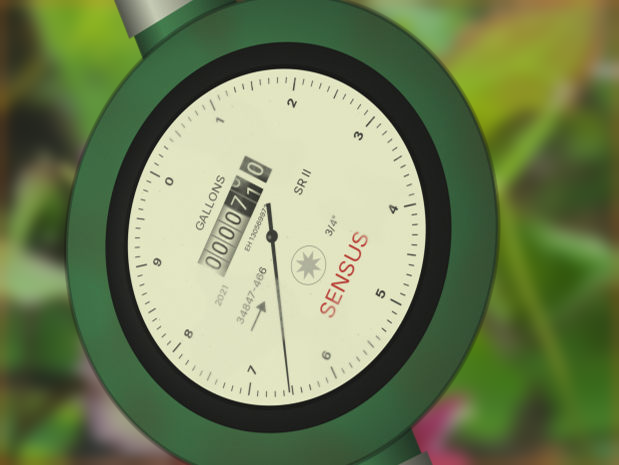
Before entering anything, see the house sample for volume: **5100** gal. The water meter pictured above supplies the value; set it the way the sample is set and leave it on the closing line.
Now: **706.5** gal
